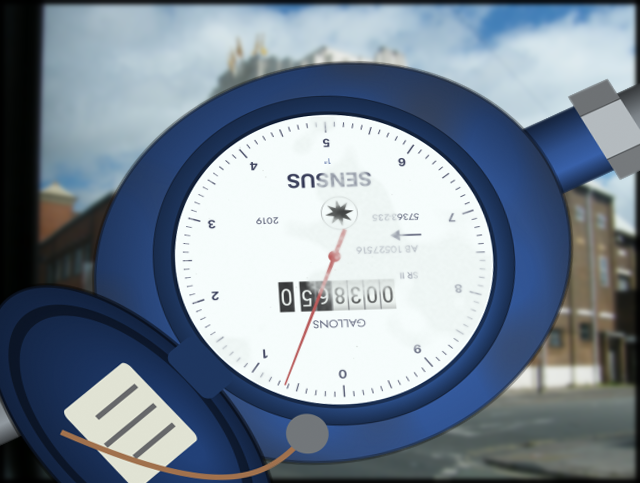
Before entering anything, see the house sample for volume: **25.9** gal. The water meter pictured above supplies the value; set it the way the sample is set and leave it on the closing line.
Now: **38650.6** gal
